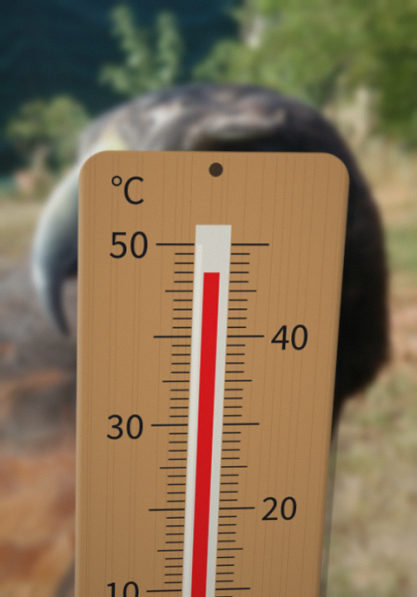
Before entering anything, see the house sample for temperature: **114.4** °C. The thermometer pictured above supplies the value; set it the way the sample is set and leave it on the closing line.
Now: **47** °C
